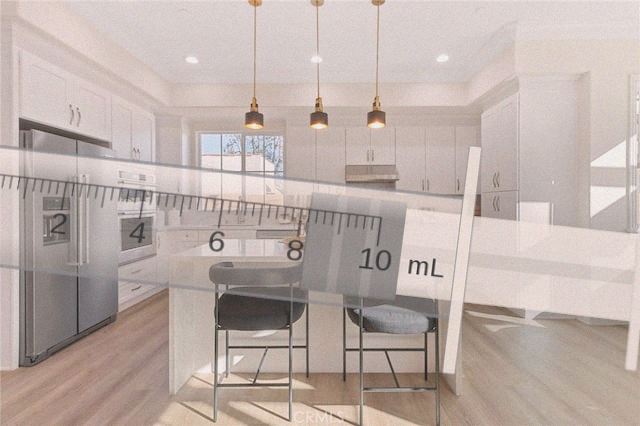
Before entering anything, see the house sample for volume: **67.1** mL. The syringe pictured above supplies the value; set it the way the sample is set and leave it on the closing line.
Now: **8.2** mL
